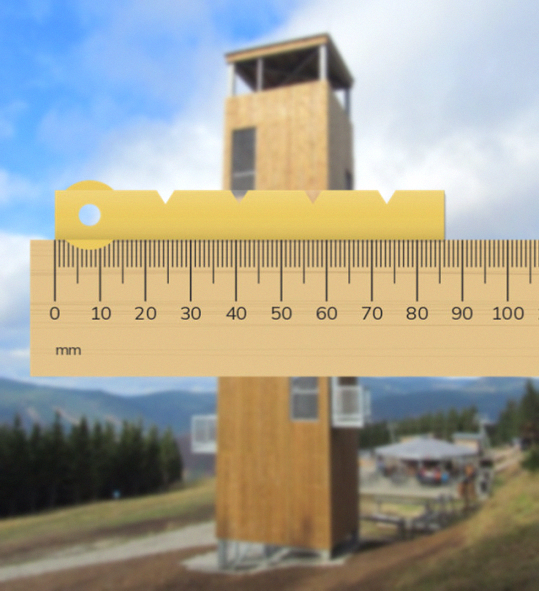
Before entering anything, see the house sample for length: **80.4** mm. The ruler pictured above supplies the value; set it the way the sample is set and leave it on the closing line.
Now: **86** mm
